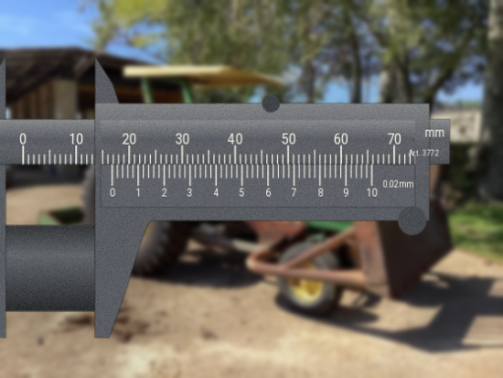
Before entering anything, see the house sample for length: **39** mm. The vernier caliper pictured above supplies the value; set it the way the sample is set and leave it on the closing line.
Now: **16.8** mm
